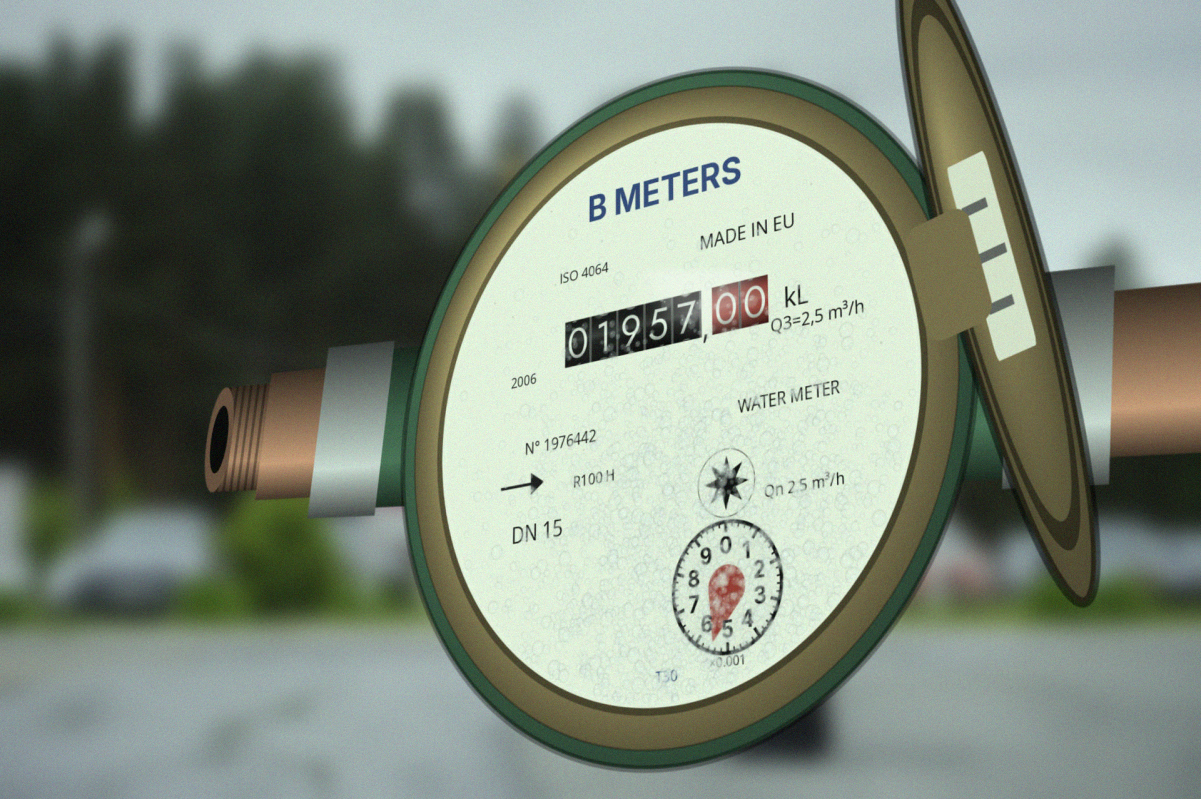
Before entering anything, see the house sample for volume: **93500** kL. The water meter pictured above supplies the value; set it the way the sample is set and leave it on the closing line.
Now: **1957.005** kL
